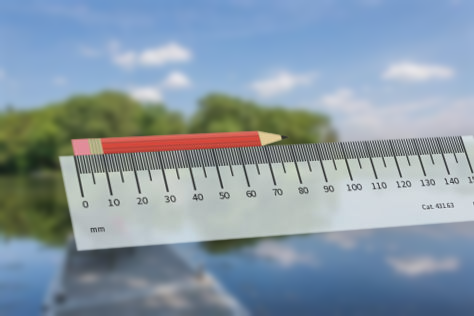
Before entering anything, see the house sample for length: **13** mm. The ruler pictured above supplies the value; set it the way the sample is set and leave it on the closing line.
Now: **80** mm
